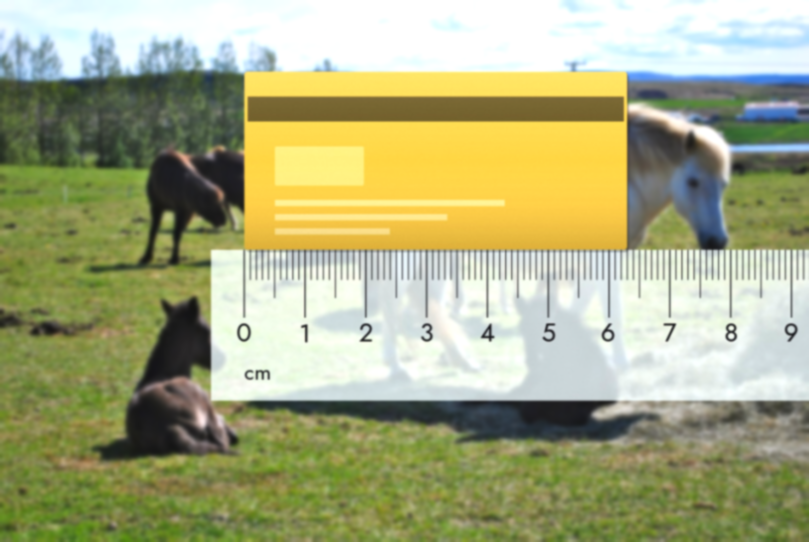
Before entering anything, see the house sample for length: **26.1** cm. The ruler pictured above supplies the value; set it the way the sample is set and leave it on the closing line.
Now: **6.3** cm
